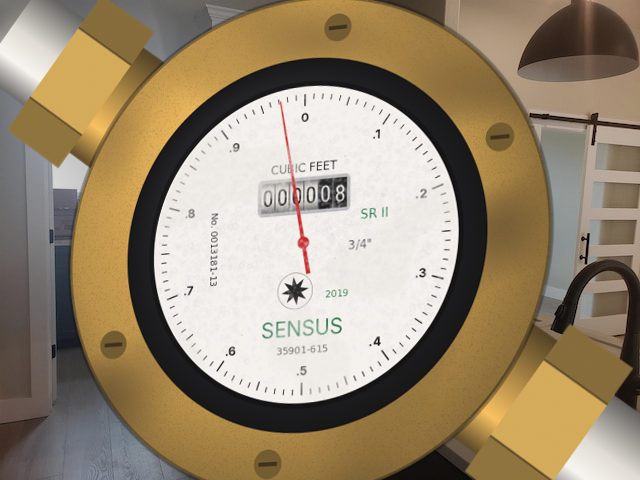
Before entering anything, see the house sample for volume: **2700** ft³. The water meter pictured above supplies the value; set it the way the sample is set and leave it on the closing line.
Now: **7.97** ft³
